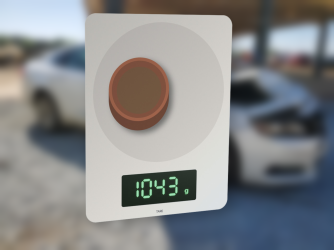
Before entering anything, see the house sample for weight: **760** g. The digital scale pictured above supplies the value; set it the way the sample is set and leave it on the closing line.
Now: **1043** g
